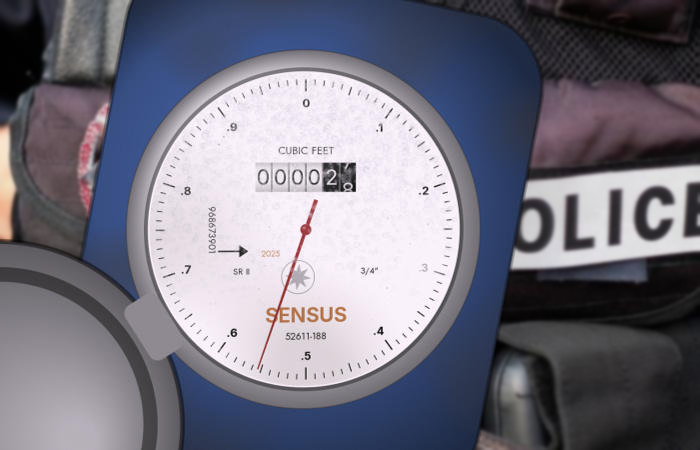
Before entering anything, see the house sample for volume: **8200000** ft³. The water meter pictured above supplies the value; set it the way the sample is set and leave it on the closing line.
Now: **27.55** ft³
